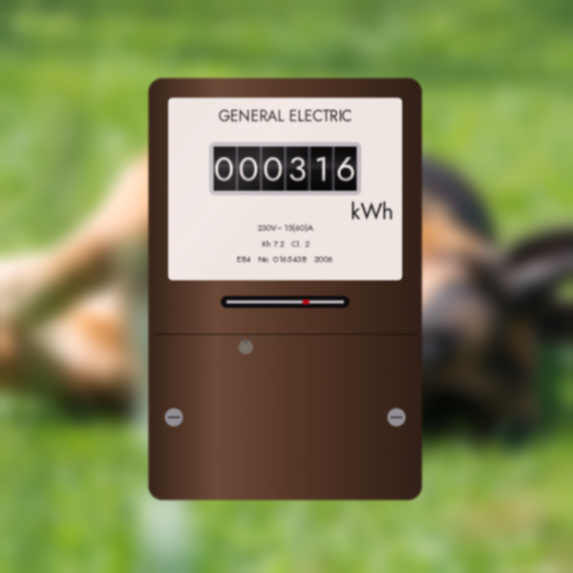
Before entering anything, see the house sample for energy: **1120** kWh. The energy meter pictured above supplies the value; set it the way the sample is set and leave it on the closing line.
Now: **316** kWh
